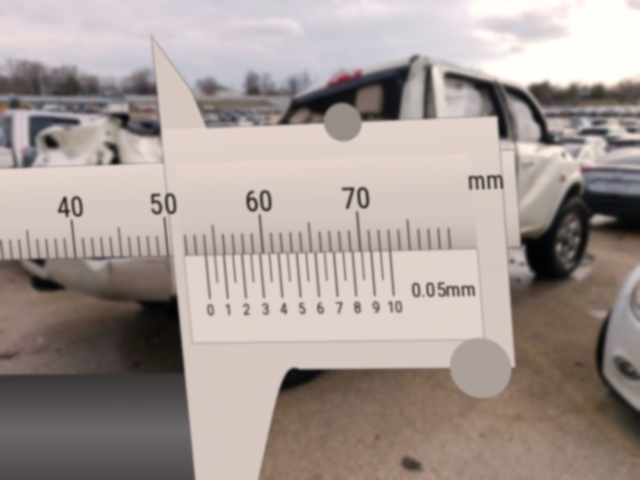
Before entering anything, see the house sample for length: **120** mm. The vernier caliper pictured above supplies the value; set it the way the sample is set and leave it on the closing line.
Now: **54.0** mm
